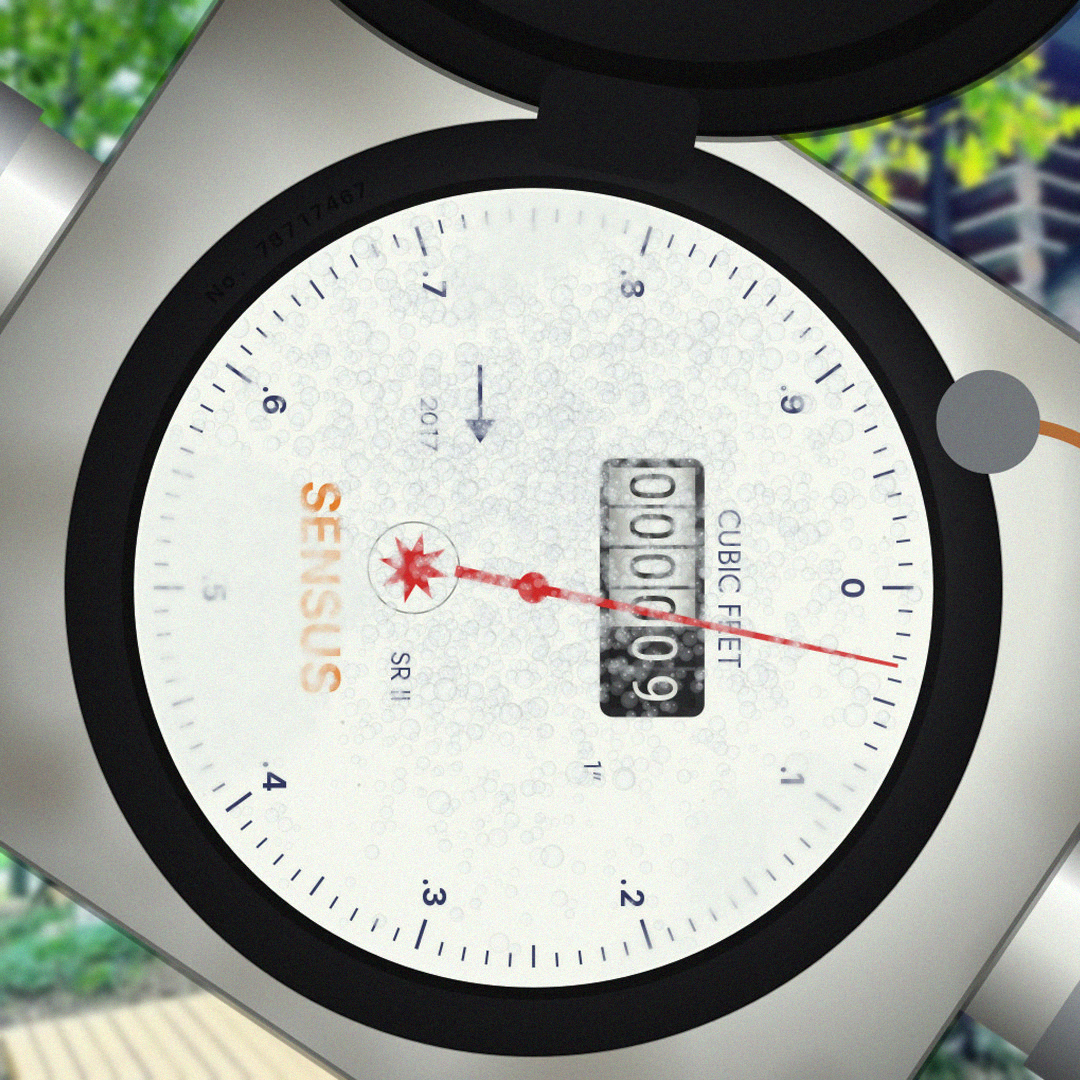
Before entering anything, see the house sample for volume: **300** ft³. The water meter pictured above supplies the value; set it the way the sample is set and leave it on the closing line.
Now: **9.03** ft³
